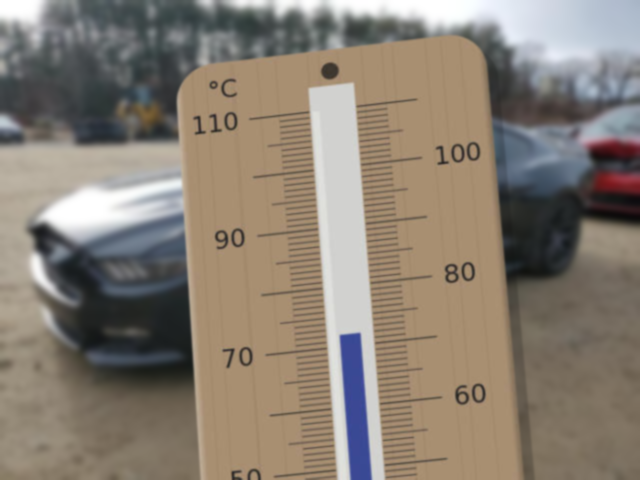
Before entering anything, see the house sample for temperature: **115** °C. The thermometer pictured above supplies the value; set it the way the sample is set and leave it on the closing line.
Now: **72** °C
